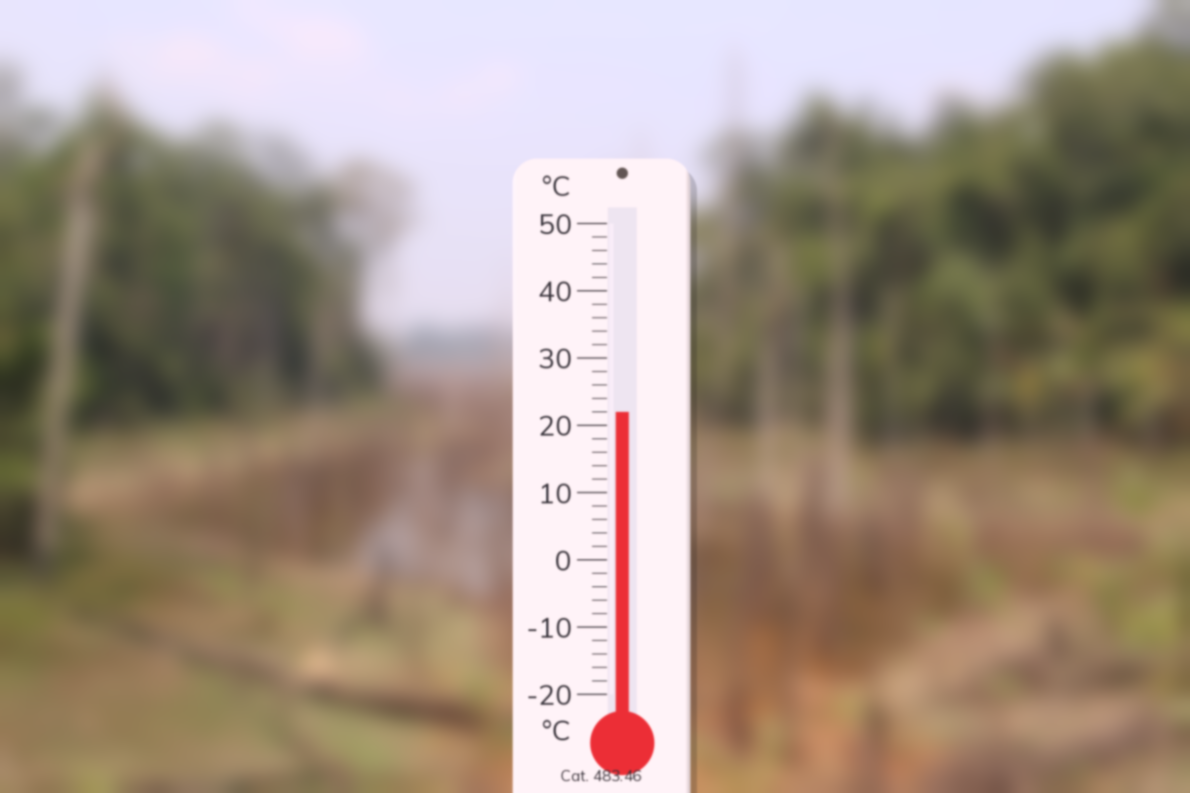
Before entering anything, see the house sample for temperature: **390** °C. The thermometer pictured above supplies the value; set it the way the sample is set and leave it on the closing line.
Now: **22** °C
